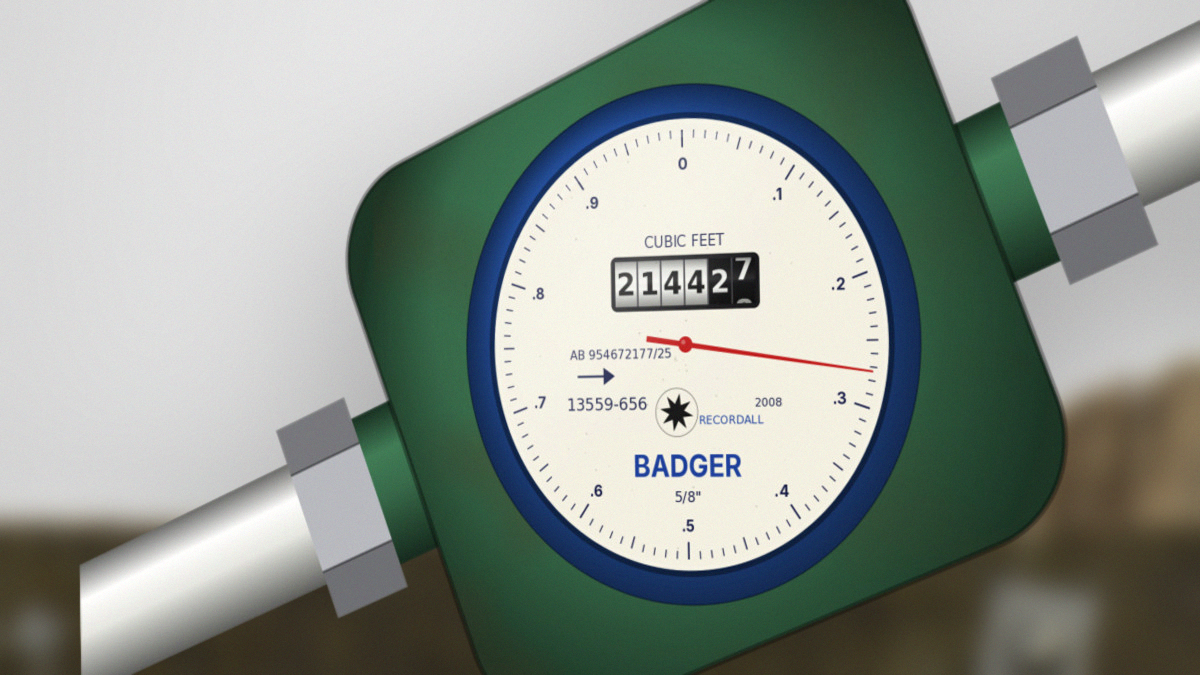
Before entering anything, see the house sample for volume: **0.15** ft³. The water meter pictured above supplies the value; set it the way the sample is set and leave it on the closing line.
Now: **214427.27** ft³
